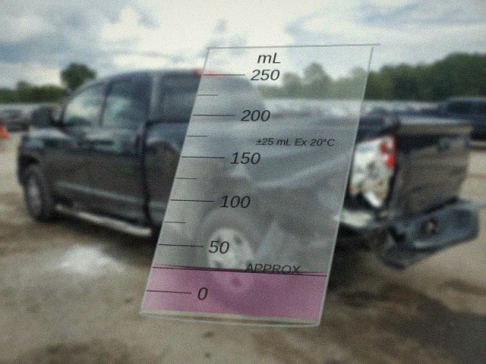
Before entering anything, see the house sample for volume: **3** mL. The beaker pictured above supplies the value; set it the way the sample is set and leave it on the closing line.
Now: **25** mL
